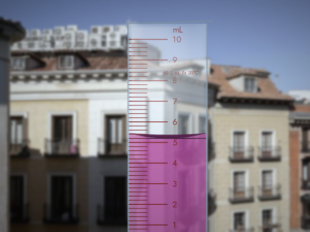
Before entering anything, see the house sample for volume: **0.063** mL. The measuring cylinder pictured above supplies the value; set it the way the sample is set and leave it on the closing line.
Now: **5.2** mL
